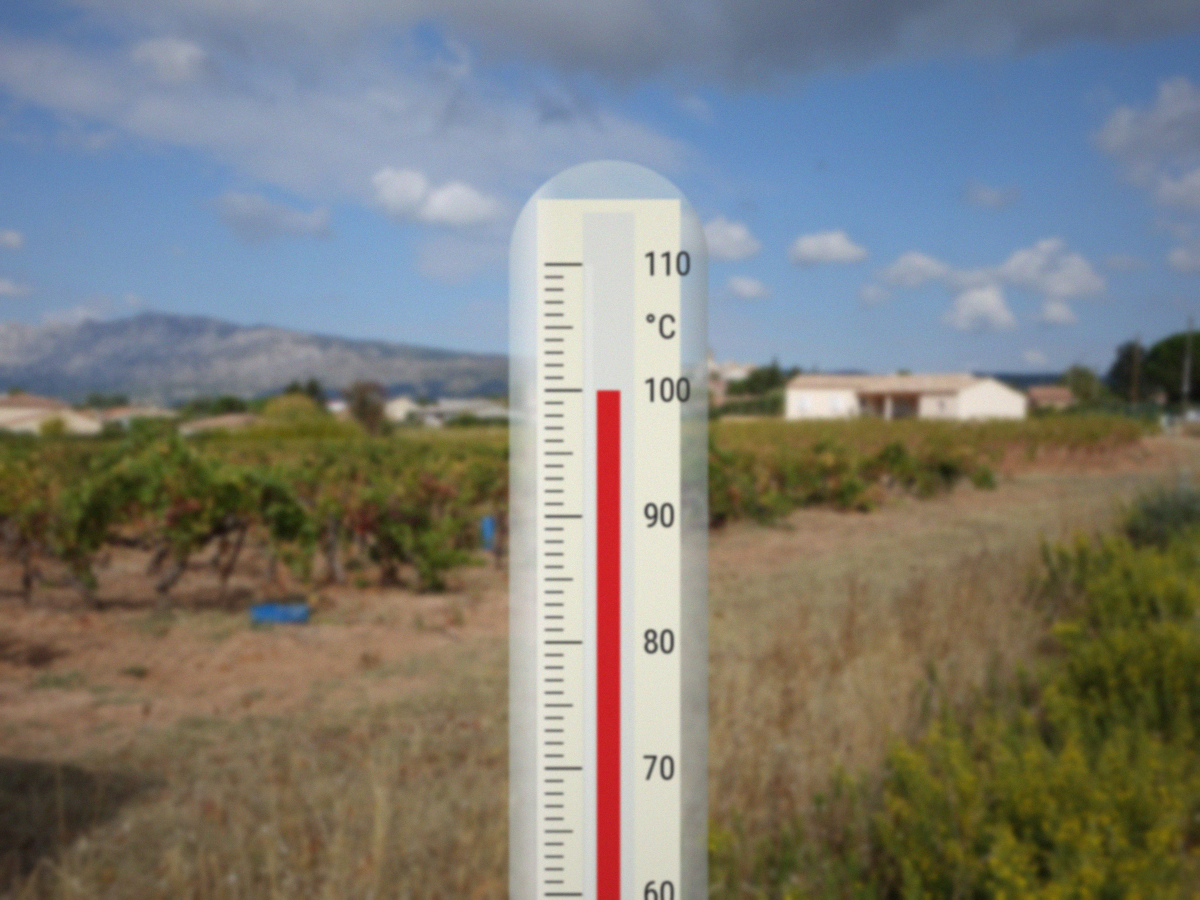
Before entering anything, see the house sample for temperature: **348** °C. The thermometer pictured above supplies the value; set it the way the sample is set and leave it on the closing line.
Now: **100** °C
